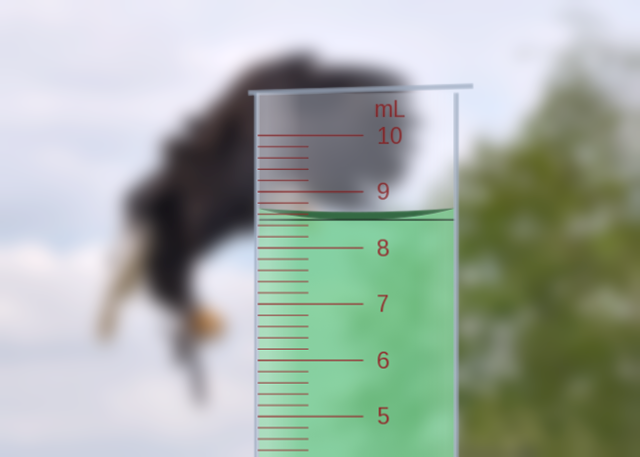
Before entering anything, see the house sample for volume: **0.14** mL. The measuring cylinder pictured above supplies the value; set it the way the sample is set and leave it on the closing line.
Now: **8.5** mL
